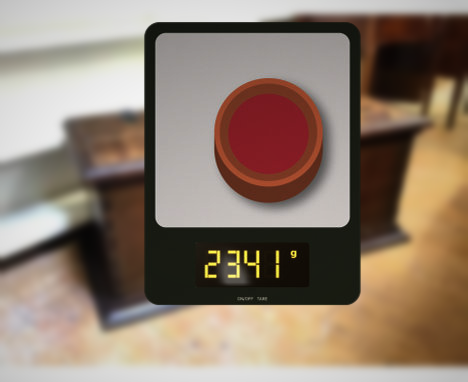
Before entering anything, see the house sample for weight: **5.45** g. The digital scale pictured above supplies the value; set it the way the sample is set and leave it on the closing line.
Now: **2341** g
